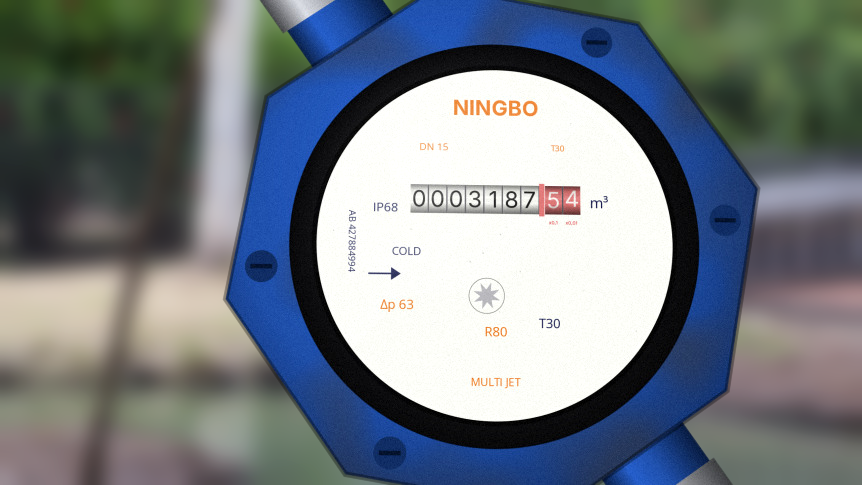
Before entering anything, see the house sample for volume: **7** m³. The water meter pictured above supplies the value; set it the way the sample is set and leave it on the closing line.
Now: **3187.54** m³
